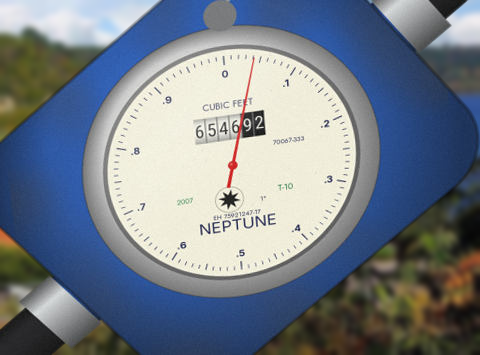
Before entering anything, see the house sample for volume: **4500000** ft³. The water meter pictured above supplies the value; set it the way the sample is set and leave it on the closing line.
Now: **654692.04** ft³
